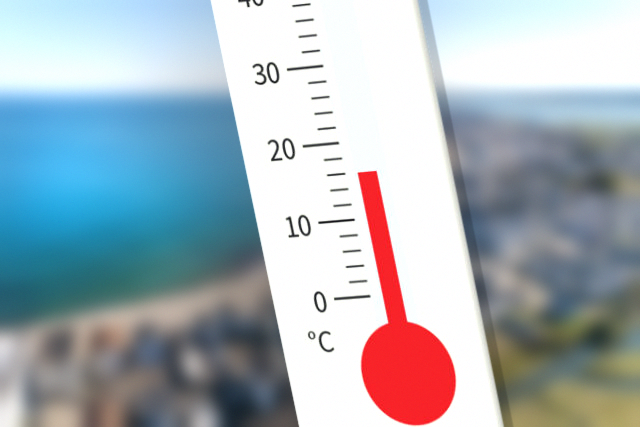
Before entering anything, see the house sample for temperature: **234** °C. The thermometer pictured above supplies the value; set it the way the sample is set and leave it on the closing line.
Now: **16** °C
